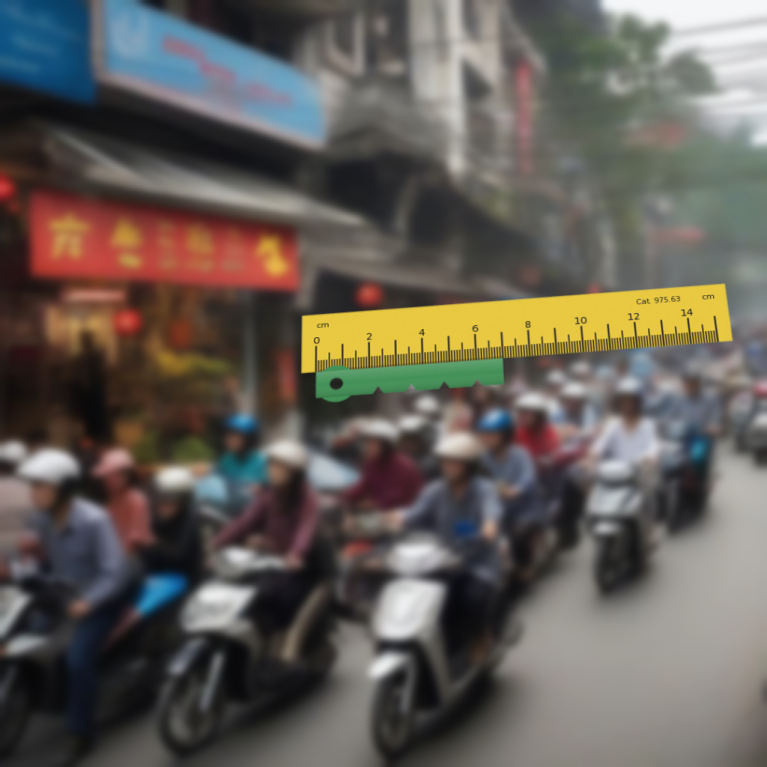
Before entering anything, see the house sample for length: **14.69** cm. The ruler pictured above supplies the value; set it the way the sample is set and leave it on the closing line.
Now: **7** cm
